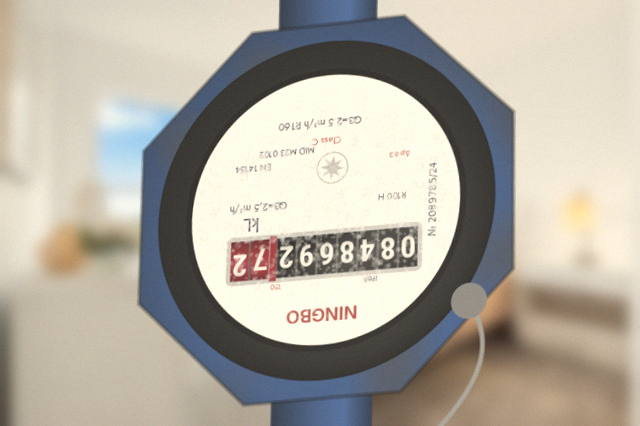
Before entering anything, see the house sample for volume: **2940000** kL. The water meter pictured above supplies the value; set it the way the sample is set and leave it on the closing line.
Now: **848692.72** kL
